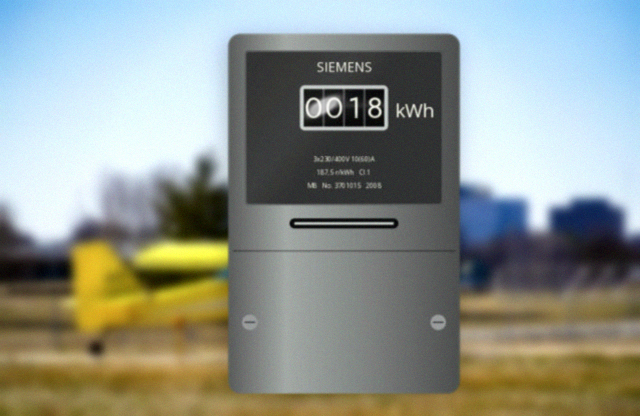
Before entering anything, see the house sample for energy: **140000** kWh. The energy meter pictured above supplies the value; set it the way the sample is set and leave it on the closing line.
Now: **18** kWh
